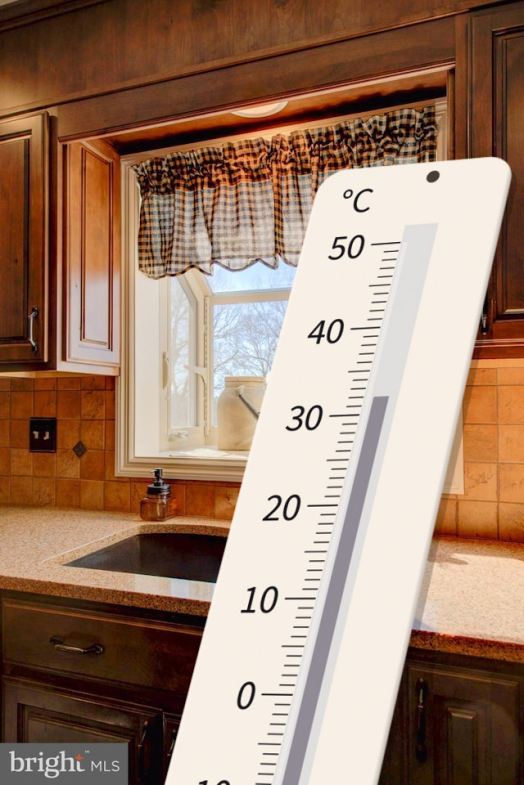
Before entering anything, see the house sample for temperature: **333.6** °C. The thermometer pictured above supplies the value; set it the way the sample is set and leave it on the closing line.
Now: **32** °C
